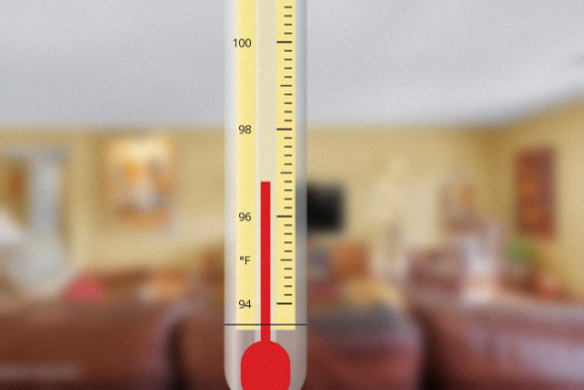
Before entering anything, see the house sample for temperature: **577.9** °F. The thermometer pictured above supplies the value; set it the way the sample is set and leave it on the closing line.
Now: **96.8** °F
